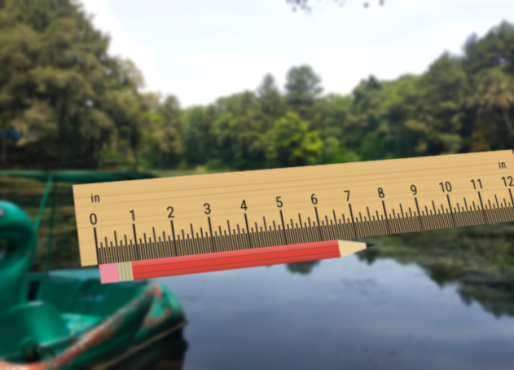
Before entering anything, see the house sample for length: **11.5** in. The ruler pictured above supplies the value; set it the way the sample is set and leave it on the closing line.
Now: **7.5** in
